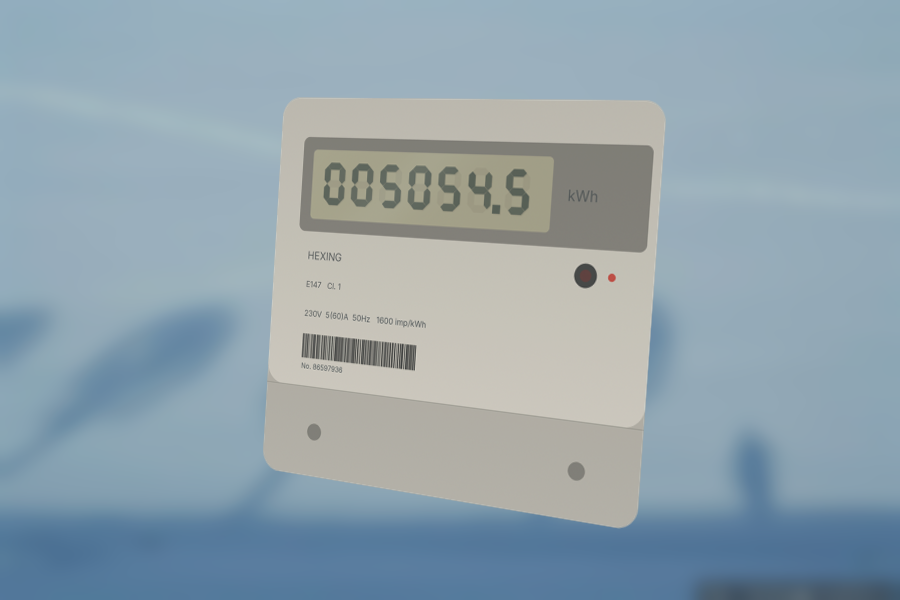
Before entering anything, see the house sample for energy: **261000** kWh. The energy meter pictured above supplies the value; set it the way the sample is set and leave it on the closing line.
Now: **5054.5** kWh
